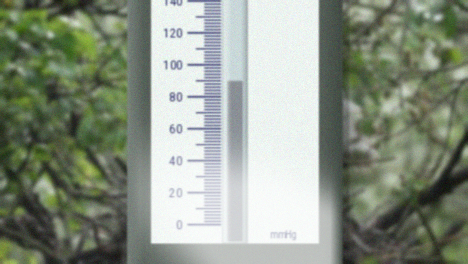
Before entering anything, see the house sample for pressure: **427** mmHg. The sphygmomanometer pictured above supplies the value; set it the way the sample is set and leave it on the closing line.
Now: **90** mmHg
